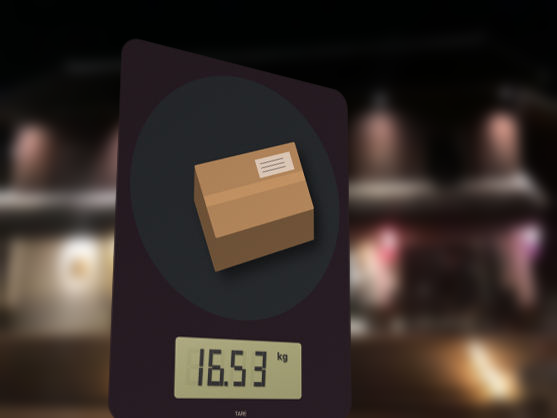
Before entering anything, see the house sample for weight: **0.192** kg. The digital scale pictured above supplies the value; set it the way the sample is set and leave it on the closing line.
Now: **16.53** kg
